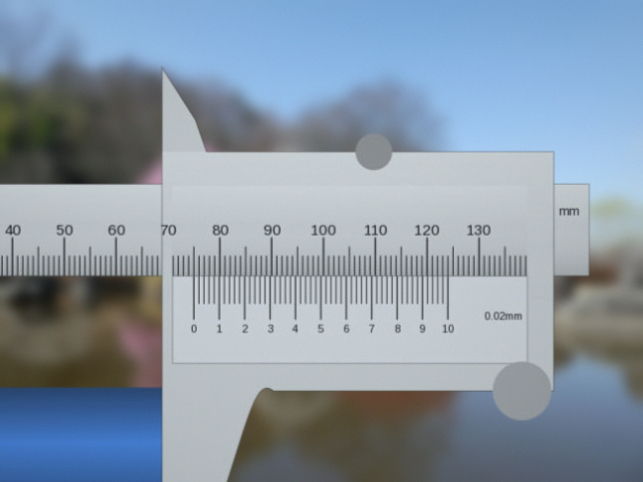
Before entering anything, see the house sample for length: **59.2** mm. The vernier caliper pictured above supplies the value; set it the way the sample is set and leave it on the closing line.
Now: **75.0** mm
